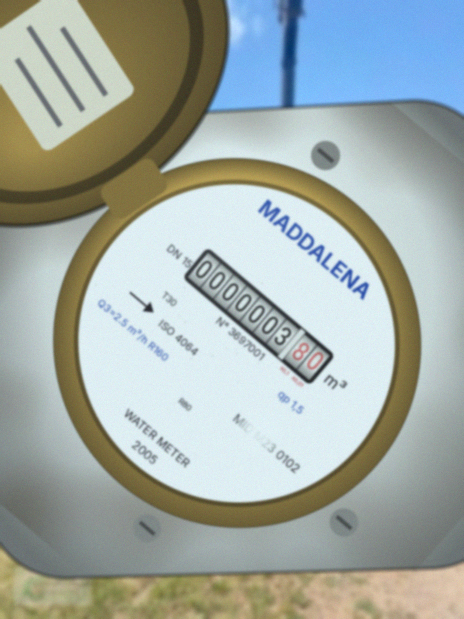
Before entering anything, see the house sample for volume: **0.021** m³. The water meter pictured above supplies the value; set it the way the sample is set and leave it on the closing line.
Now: **3.80** m³
